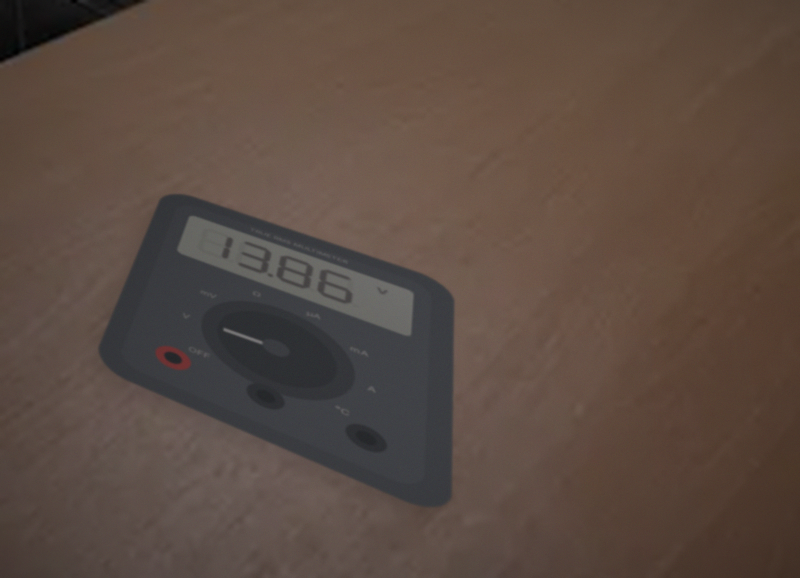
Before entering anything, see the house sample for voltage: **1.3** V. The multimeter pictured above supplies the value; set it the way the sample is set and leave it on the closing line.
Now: **13.86** V
